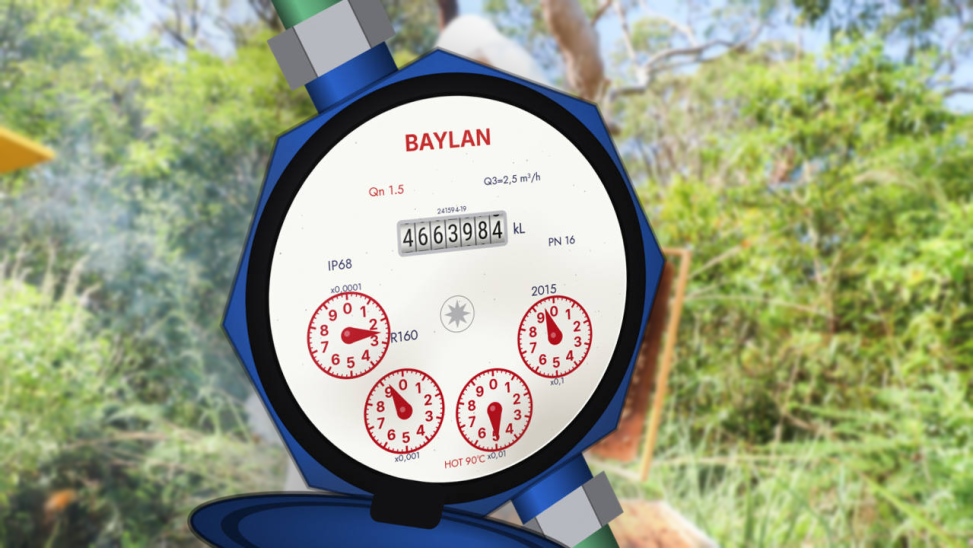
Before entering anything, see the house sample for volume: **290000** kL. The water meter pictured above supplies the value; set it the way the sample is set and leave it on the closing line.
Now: **4663983.9492** kL
